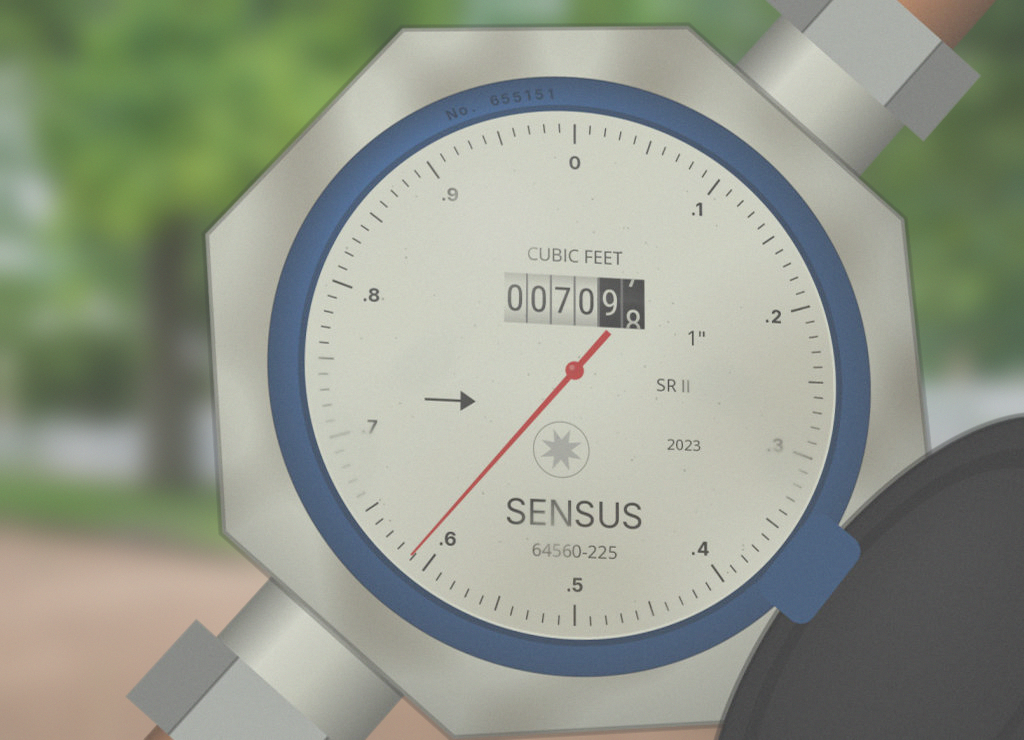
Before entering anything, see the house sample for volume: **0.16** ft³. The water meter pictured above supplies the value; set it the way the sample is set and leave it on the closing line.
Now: **7097.61** ft³
